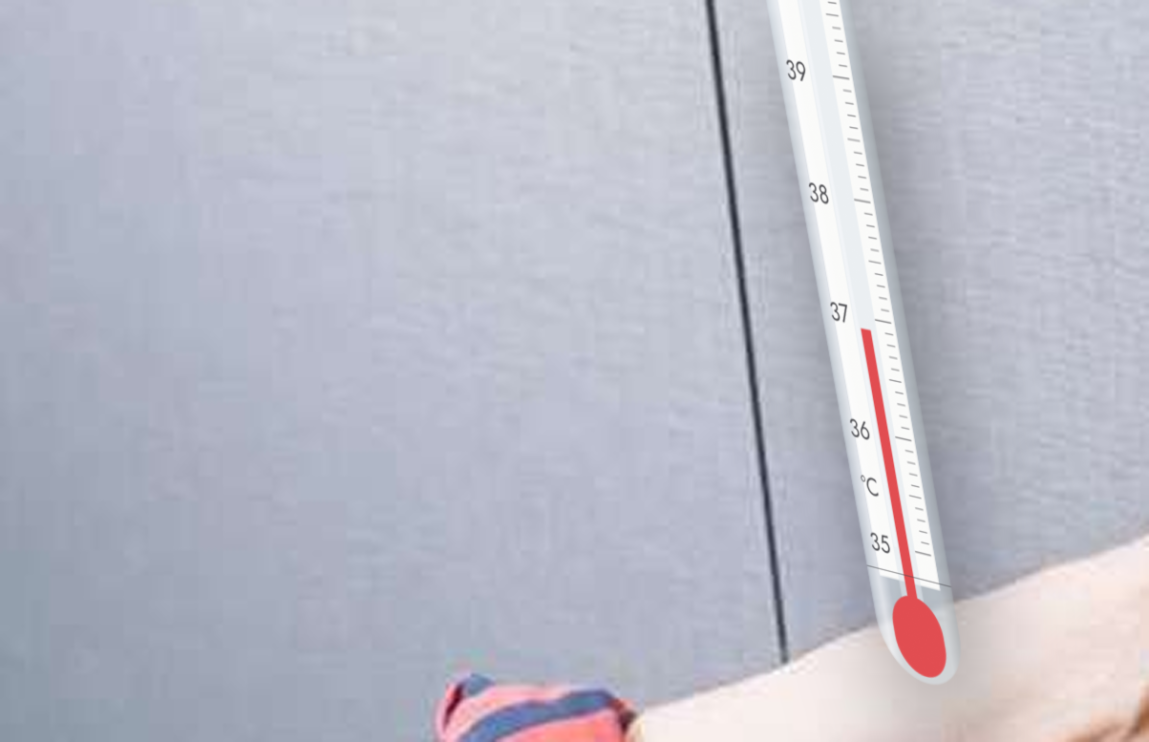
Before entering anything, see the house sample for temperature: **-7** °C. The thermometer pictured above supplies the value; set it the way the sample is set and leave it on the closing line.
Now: **36.9** °C
